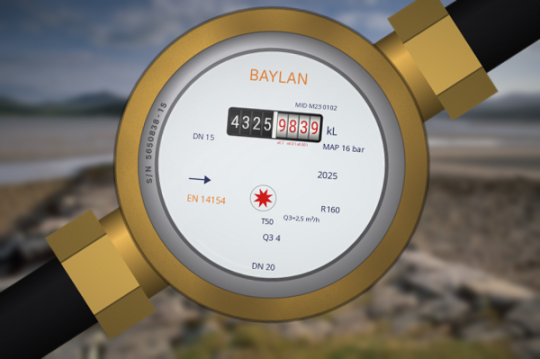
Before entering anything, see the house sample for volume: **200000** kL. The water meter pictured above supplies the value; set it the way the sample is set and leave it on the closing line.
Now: **4325.9839** kL
